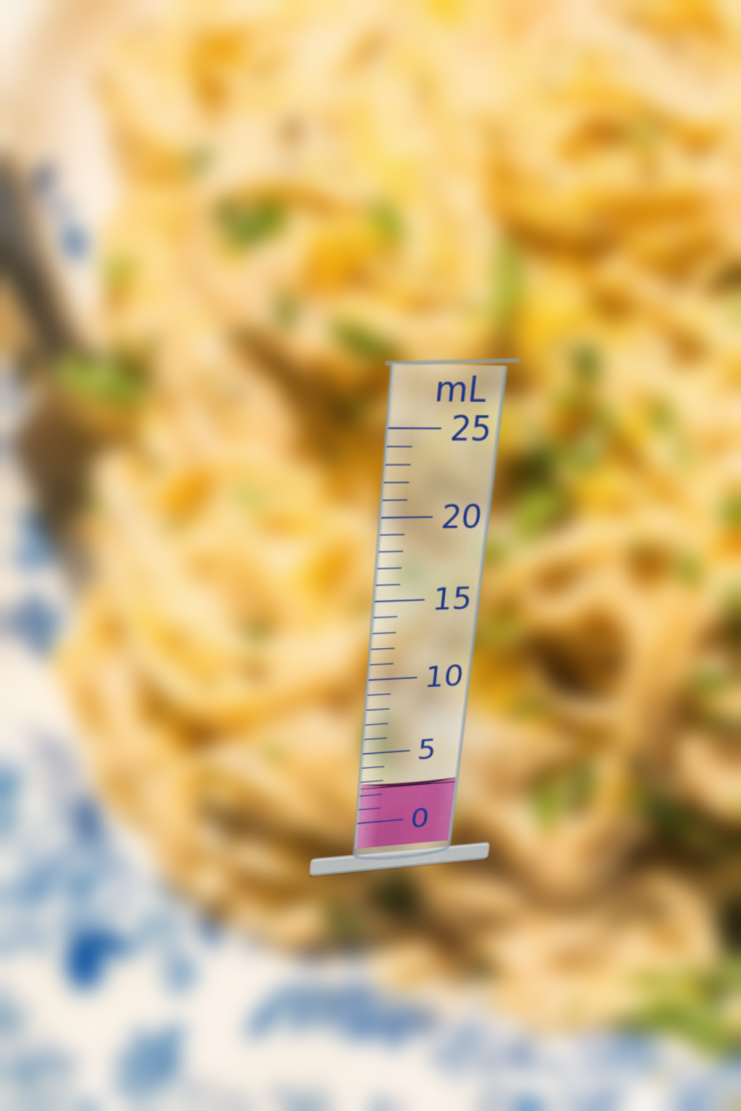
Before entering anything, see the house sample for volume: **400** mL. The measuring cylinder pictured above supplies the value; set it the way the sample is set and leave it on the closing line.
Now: **2.5** mL
